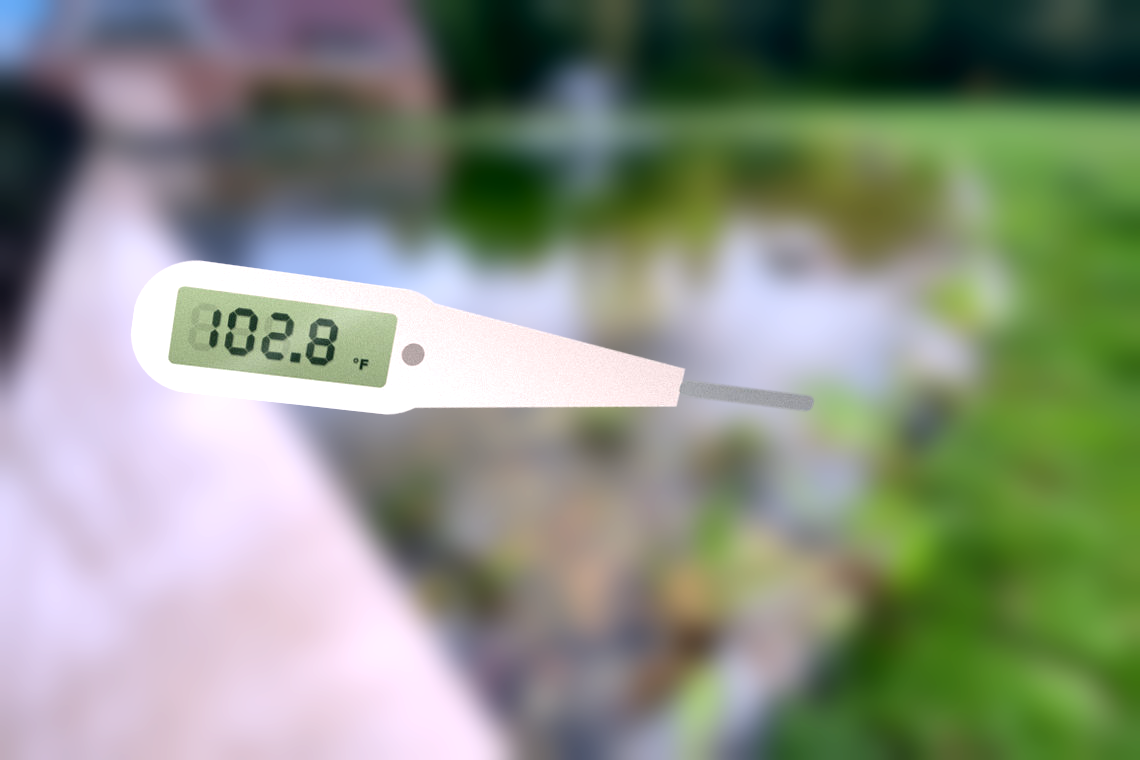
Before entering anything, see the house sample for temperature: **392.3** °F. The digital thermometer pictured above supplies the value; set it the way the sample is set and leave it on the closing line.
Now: **102.8** °F
